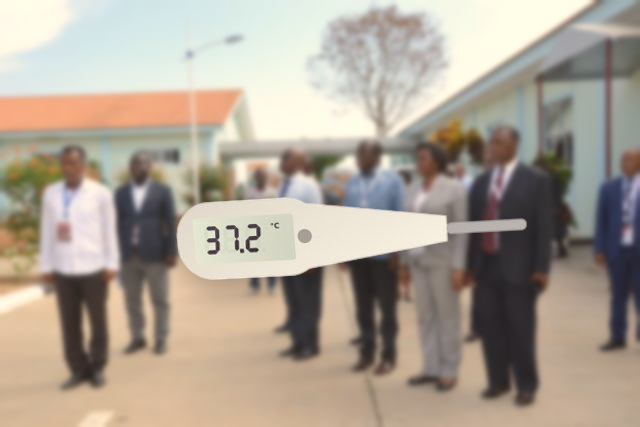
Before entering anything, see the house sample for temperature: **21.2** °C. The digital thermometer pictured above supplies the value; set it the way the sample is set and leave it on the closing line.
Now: **37.2** °C
